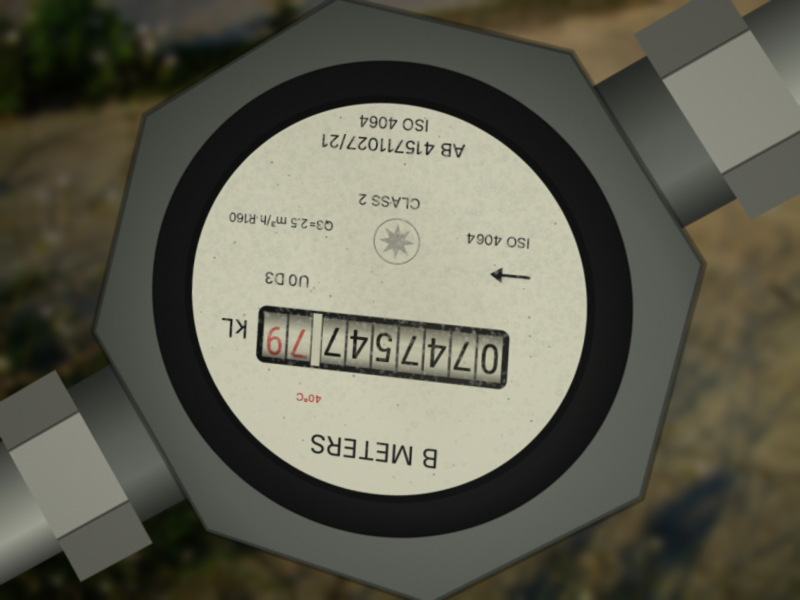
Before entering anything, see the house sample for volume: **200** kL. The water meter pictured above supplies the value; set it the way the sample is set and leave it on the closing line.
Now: **747547.79** kL
